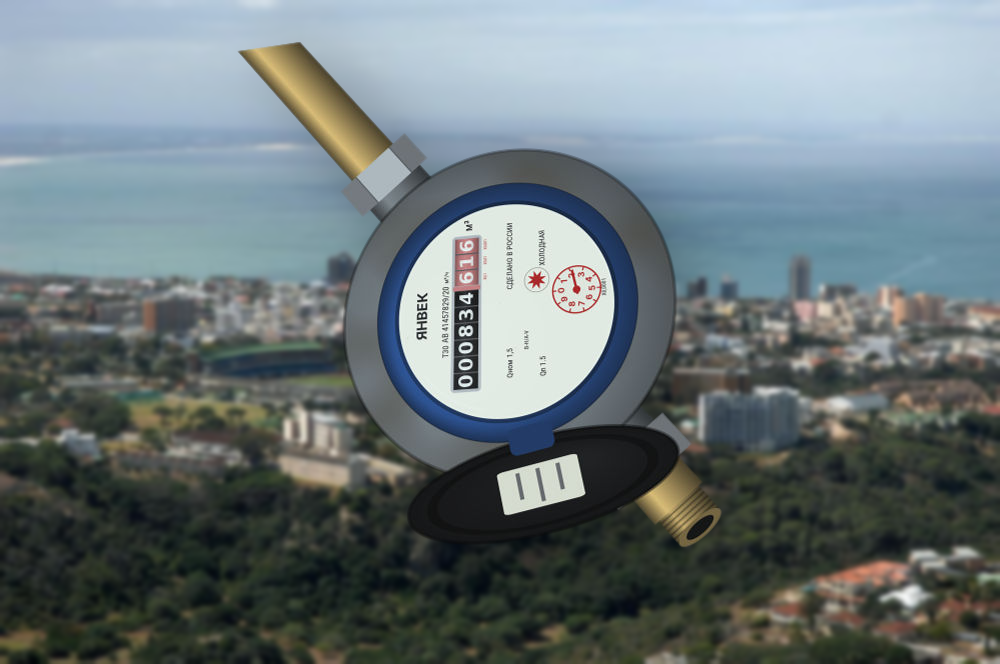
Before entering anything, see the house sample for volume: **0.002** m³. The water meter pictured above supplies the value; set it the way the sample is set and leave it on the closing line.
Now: **834.6162** m³
